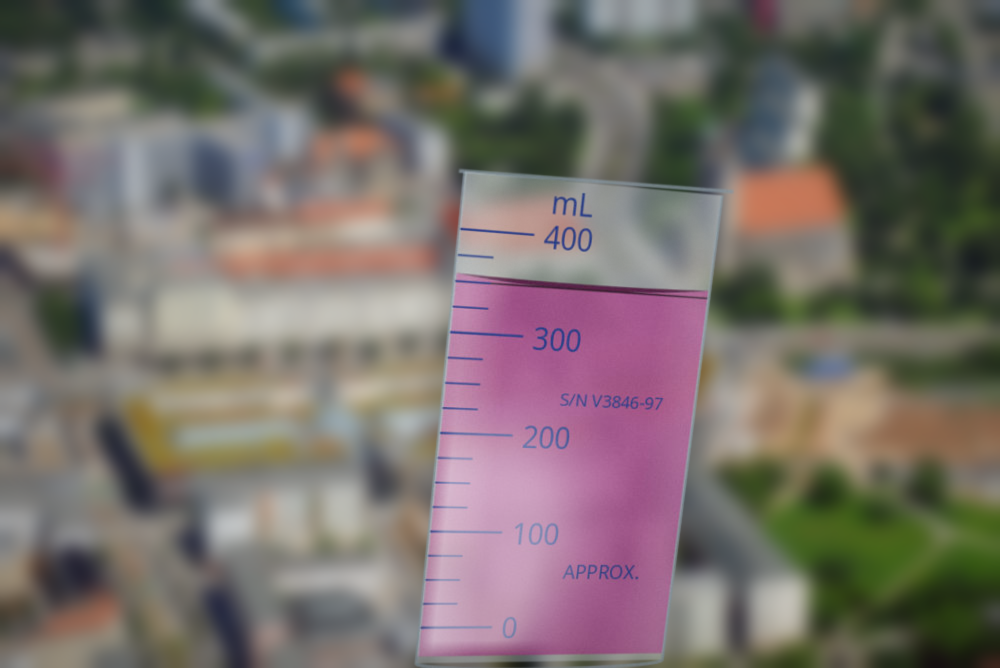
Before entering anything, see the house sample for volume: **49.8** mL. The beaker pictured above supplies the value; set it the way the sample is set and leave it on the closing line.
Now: **350** mL
